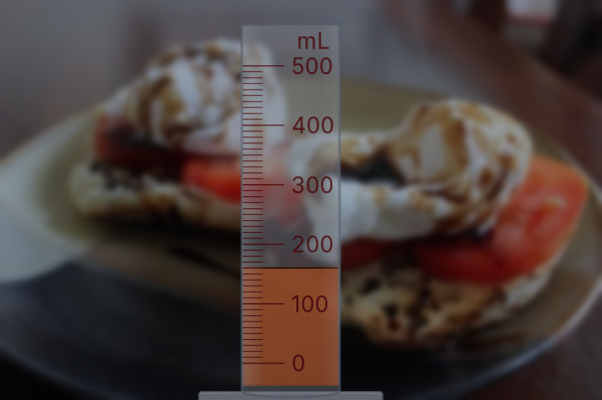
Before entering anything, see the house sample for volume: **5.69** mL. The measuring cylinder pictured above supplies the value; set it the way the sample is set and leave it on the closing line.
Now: **160** mL
